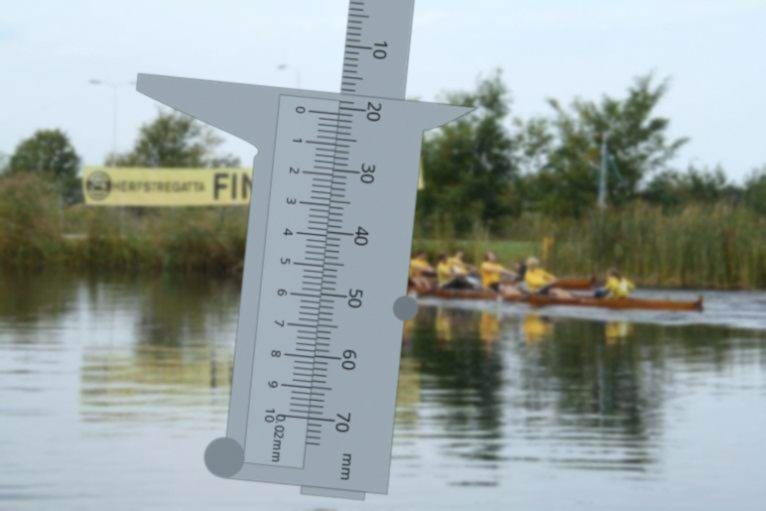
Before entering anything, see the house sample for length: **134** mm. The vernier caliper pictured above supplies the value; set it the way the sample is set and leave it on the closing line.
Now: **21.0** mm
